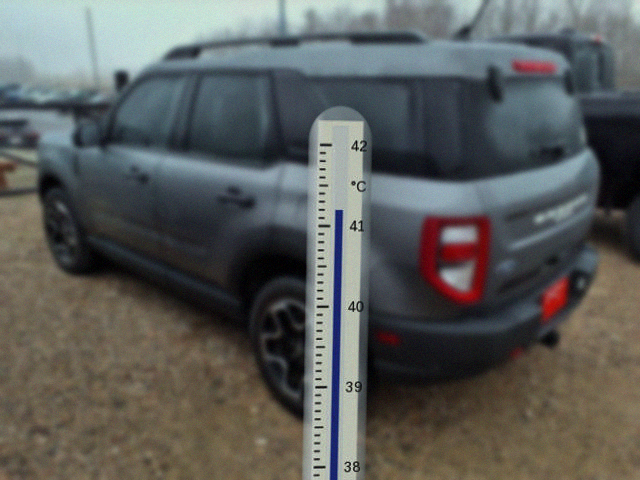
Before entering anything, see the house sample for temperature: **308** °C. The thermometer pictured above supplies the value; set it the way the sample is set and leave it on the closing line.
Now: **41.2** °C
